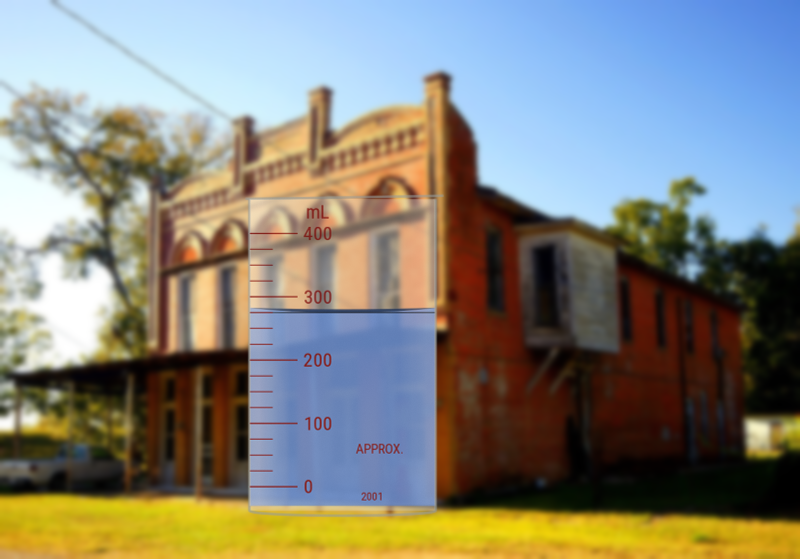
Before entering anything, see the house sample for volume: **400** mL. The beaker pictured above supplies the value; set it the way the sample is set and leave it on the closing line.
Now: **275** mL
